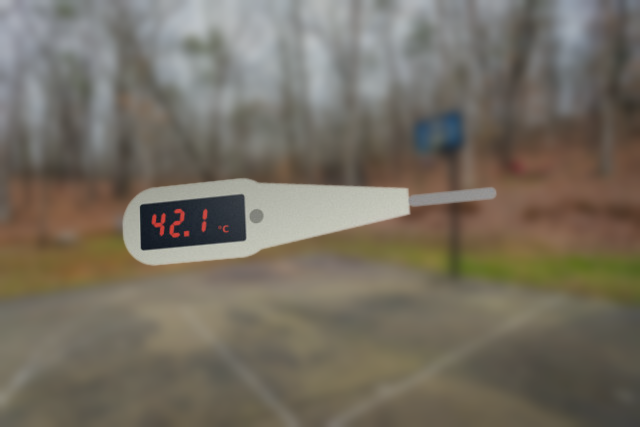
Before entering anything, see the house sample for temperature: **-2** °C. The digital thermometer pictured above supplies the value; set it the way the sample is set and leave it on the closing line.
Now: **42.1** °C
